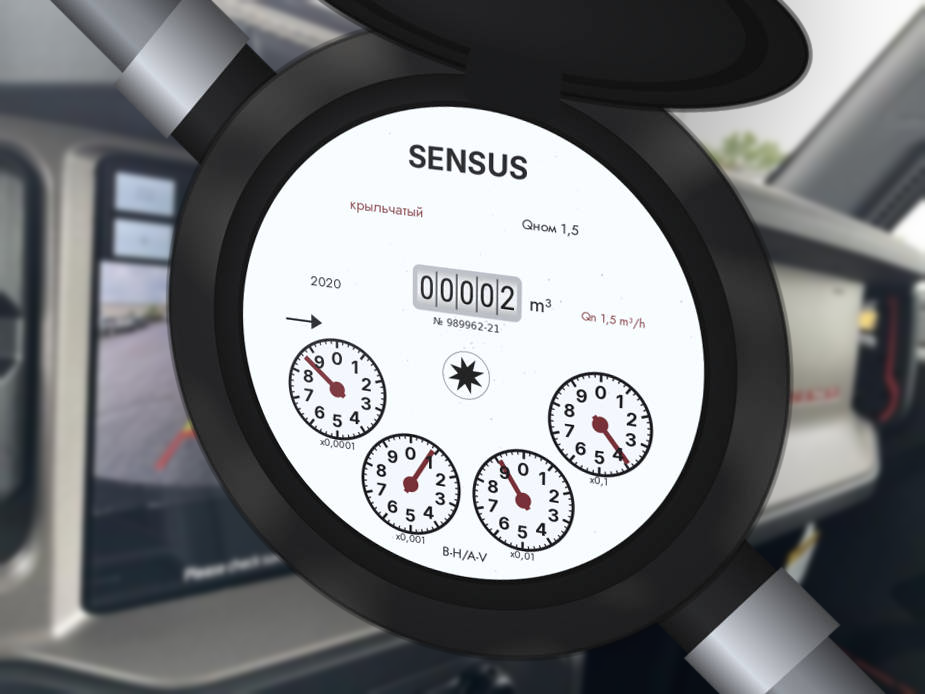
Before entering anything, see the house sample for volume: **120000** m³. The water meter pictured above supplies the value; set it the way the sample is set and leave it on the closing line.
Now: **2.3908** m³
